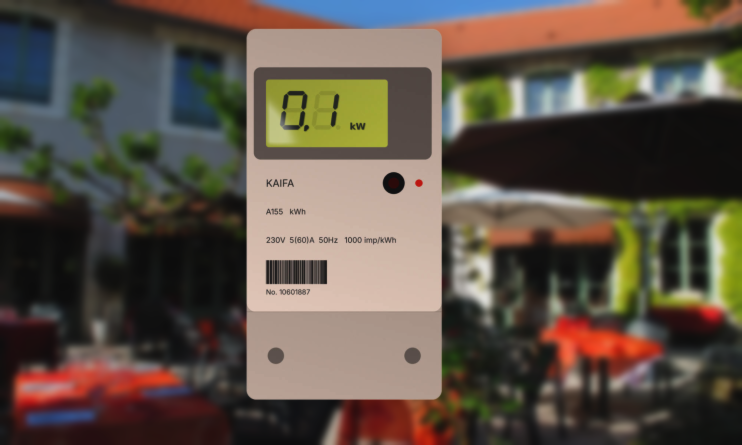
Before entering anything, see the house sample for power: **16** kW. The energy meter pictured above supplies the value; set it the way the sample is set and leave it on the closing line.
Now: **0.1** kW
